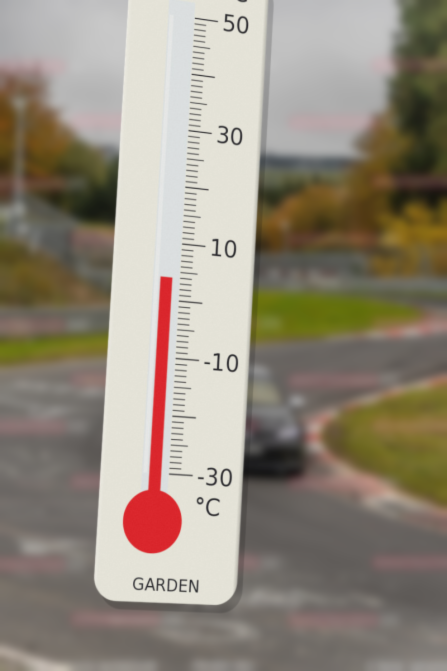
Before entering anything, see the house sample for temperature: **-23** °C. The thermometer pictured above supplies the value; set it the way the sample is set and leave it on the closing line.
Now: **4** °C
